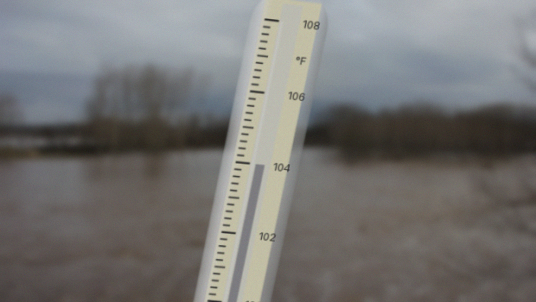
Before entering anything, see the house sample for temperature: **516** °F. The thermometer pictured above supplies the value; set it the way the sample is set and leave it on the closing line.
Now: **104** °F
